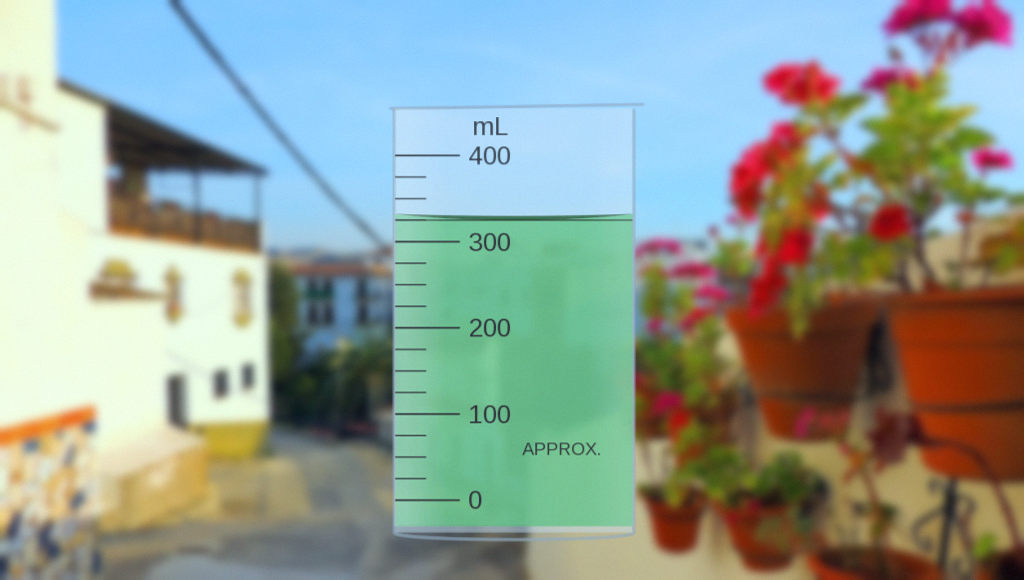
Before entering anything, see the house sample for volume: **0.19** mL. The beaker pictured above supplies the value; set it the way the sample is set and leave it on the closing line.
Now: **325** mL
